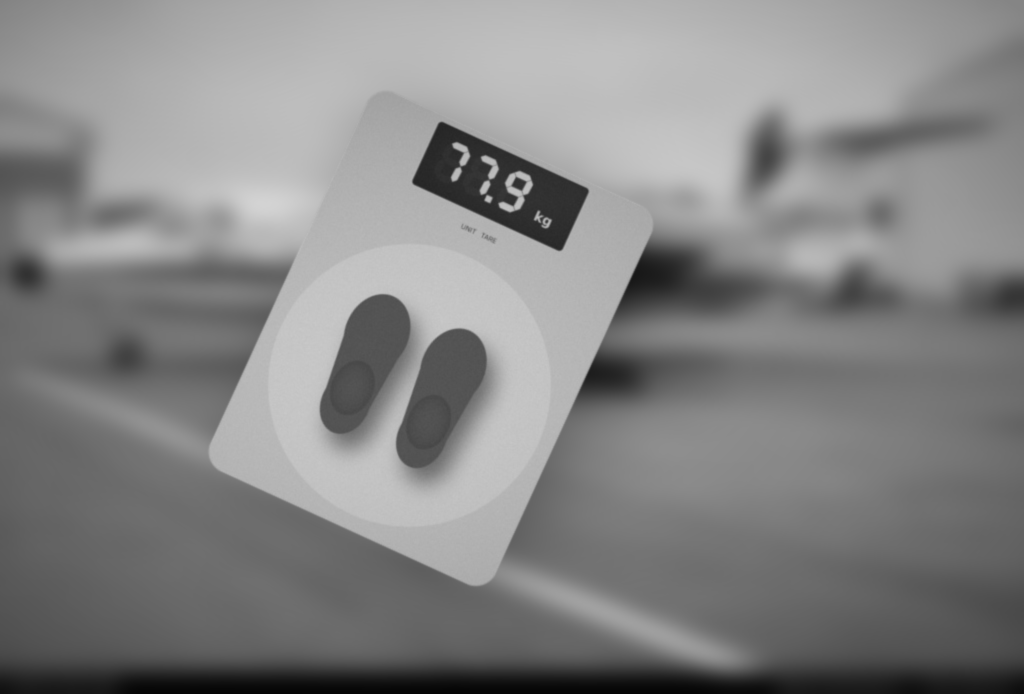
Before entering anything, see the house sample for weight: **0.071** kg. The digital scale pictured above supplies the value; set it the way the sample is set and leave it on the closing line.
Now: **77.9** kg
